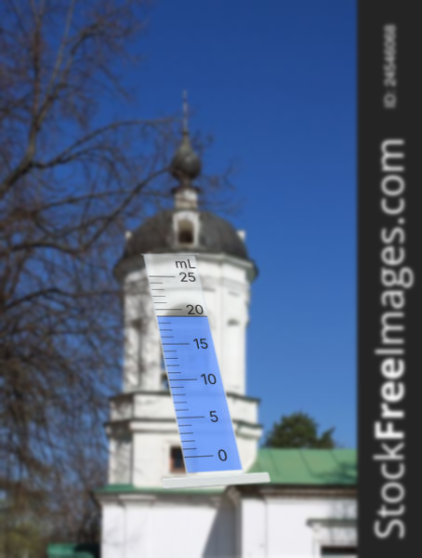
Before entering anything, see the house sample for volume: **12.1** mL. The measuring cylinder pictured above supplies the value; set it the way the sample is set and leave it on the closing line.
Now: **19** mL
